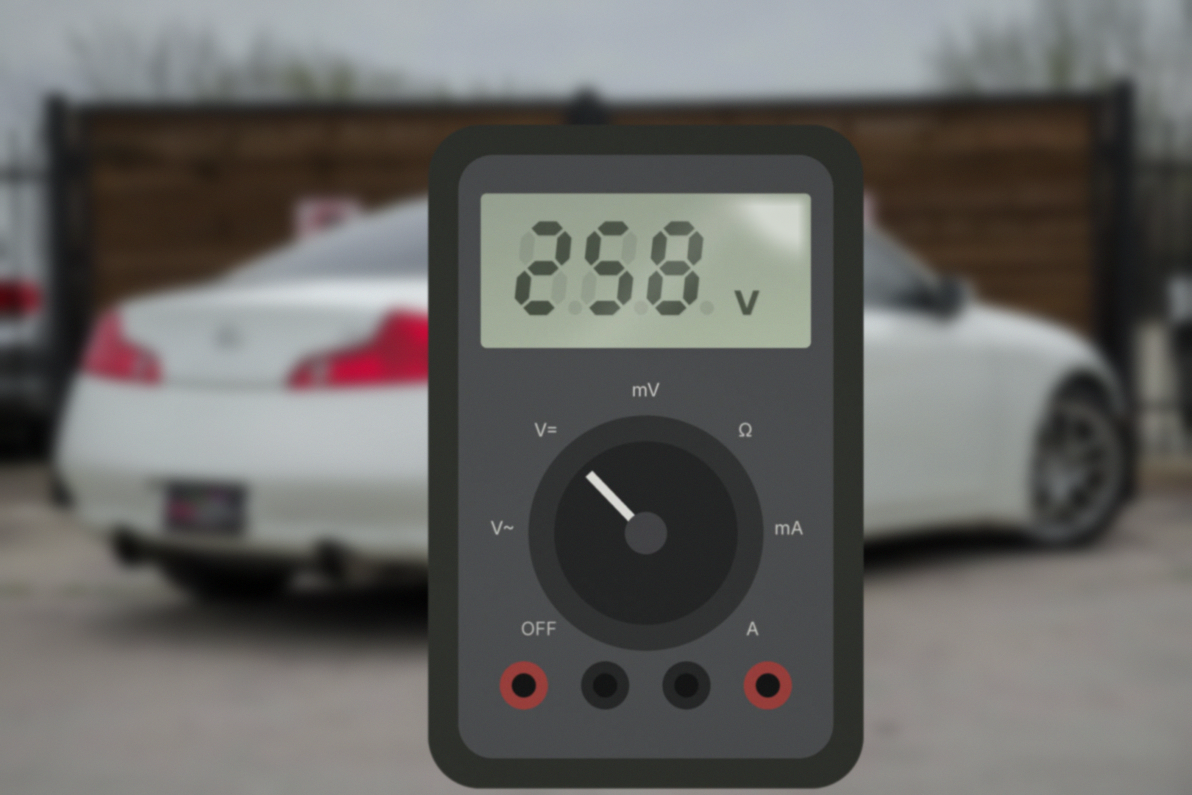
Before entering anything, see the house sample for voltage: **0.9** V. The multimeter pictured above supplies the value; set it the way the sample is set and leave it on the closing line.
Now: **258** V
